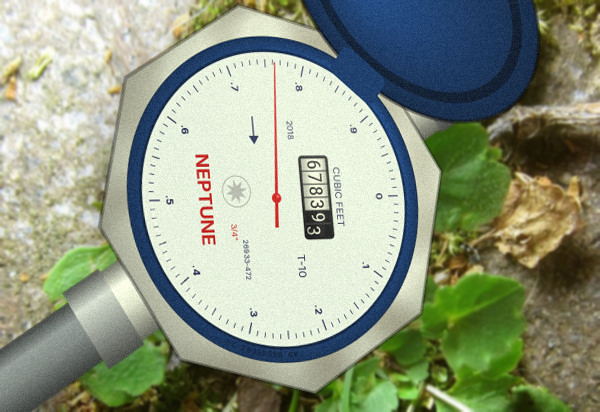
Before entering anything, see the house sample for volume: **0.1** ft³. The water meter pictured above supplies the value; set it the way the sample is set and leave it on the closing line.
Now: **678392.76** ft³
